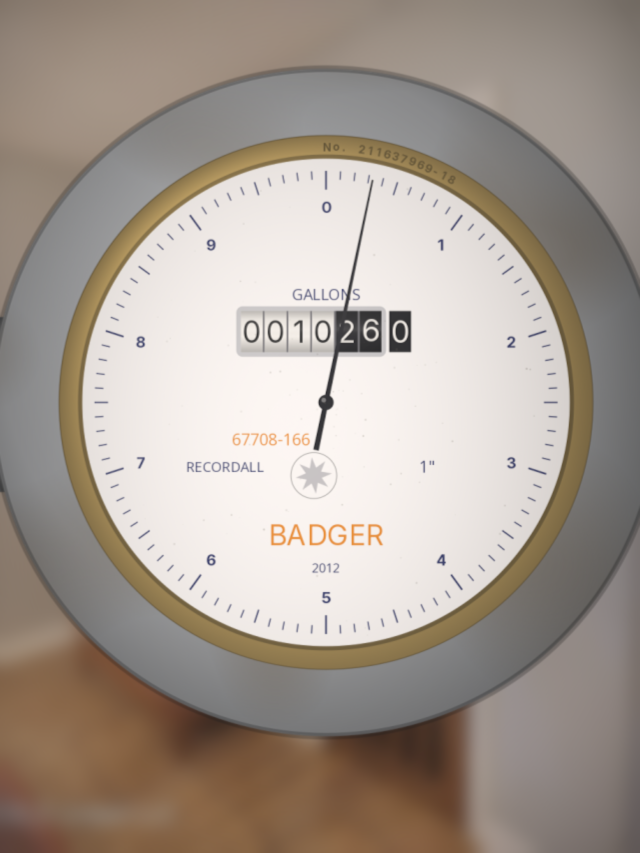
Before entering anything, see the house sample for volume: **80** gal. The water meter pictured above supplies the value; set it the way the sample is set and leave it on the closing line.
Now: **10260.3** gal
